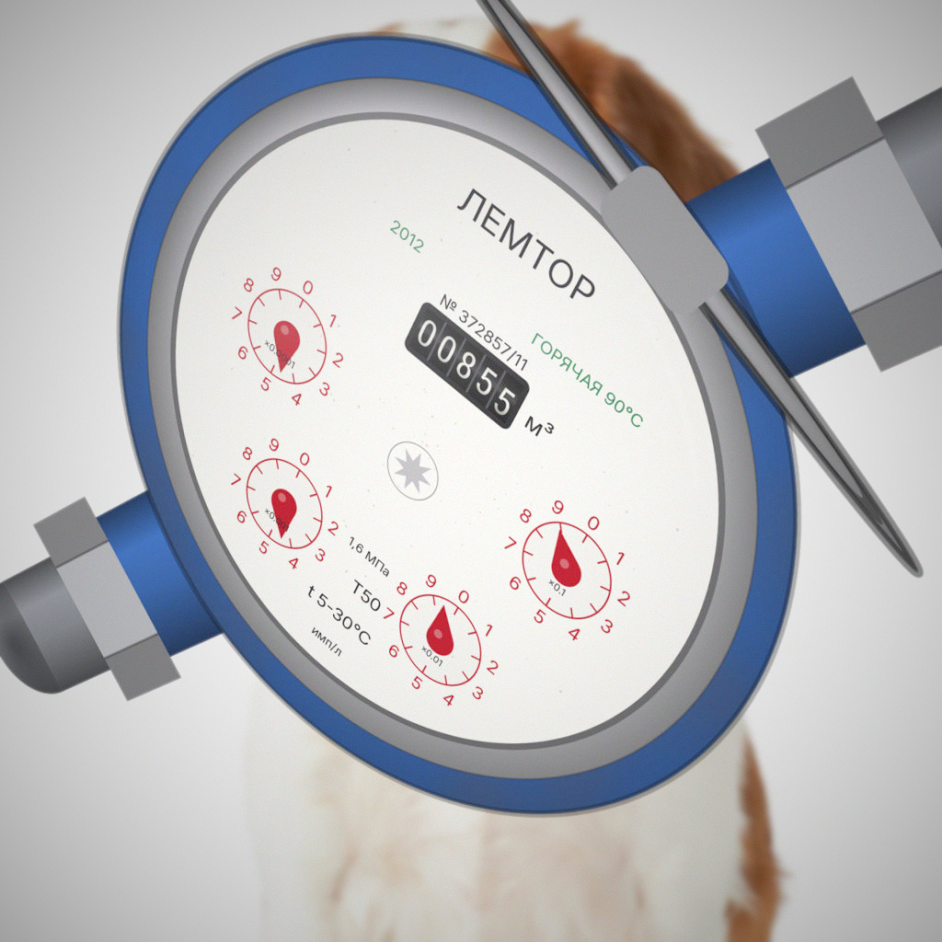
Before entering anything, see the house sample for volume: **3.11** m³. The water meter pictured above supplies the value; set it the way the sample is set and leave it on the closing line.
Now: **854.8944** m³
